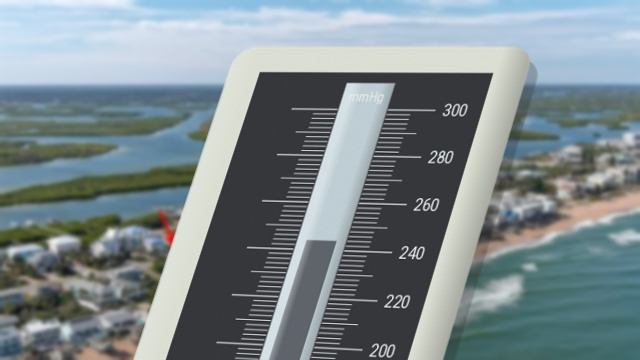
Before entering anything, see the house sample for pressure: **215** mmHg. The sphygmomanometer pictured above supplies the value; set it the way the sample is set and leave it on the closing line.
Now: **244** mmHg
